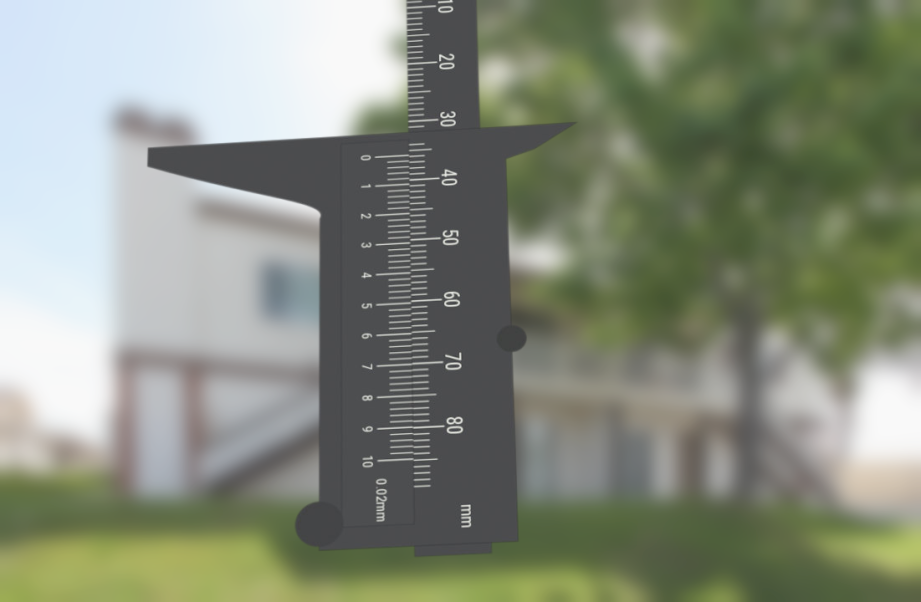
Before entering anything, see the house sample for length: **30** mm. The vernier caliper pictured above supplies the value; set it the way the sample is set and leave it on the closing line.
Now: **35.8** mm
